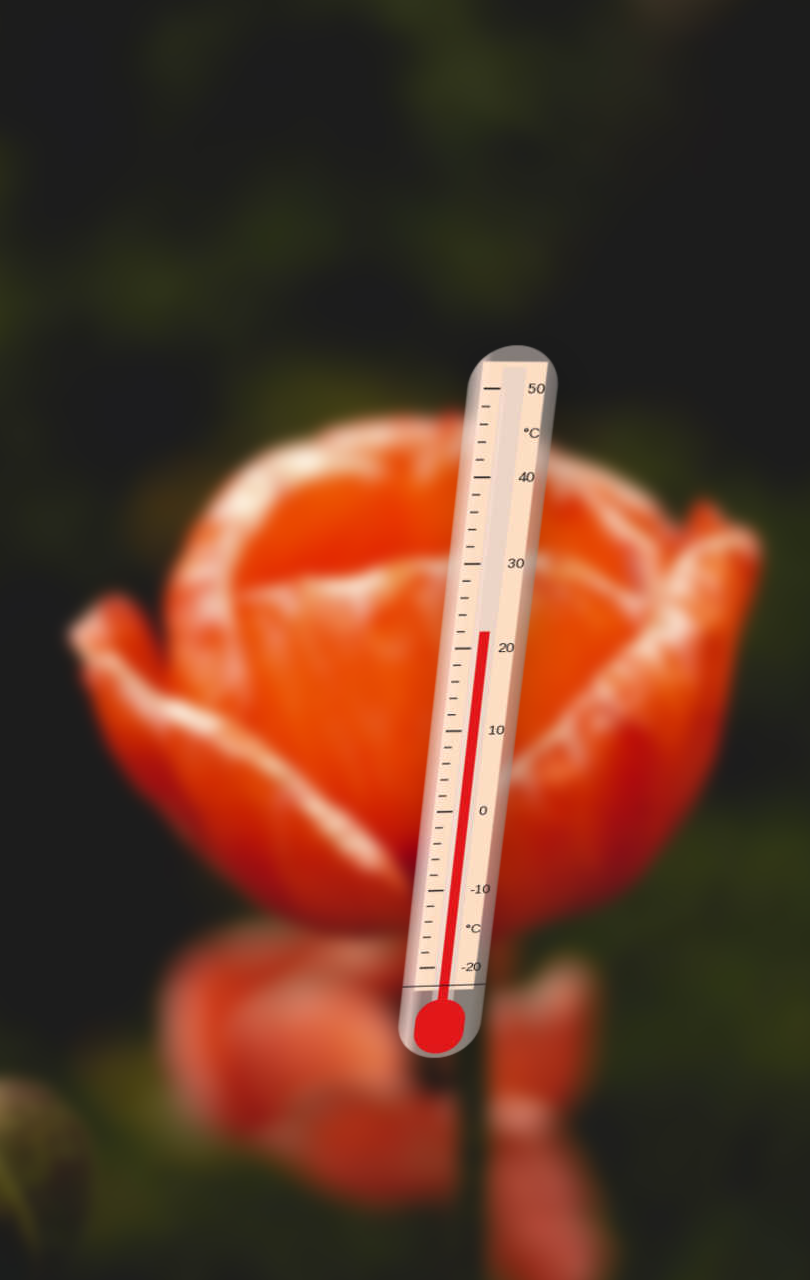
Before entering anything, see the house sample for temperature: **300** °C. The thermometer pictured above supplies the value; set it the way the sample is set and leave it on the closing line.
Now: **22** °C
